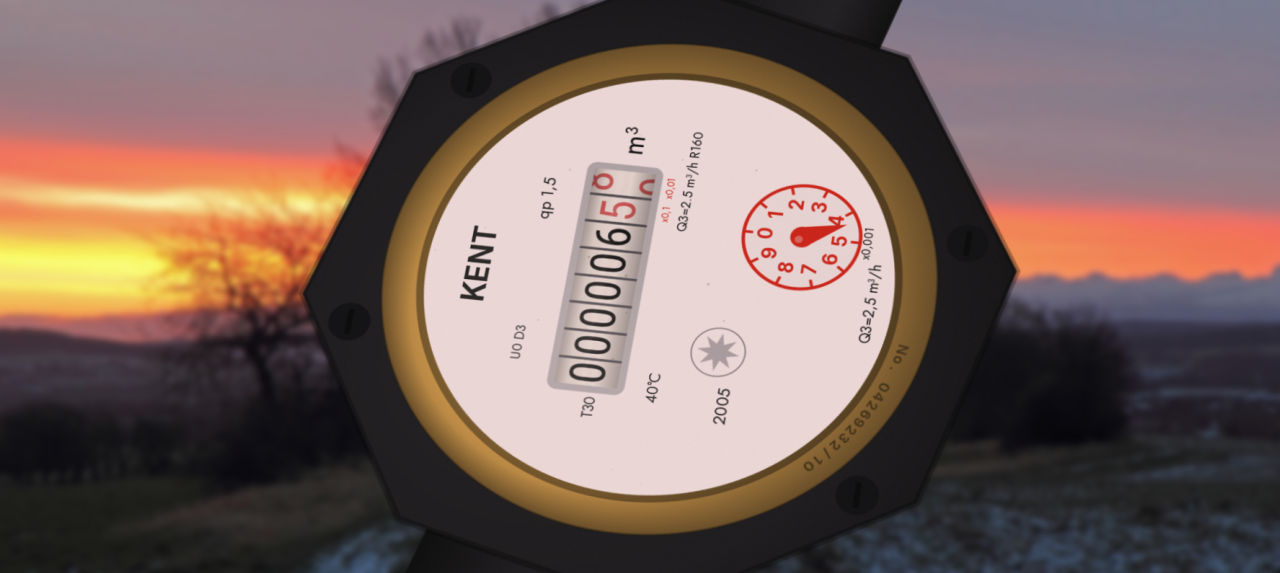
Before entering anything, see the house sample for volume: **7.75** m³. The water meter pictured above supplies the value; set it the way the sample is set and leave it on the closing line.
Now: **6.584** m³
